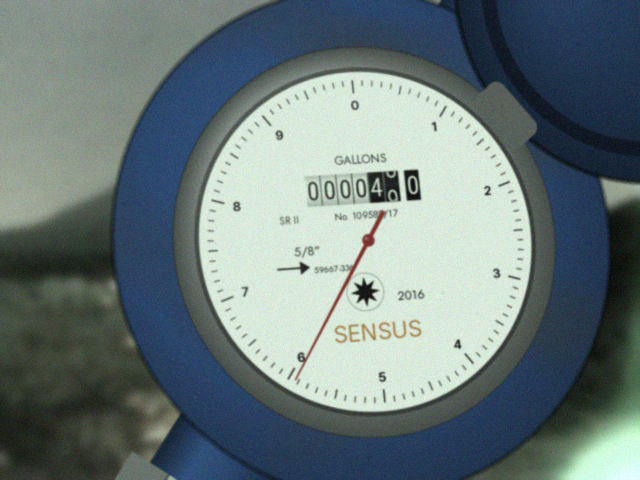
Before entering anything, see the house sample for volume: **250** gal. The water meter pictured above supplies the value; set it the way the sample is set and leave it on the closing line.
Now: **485.9** gal
